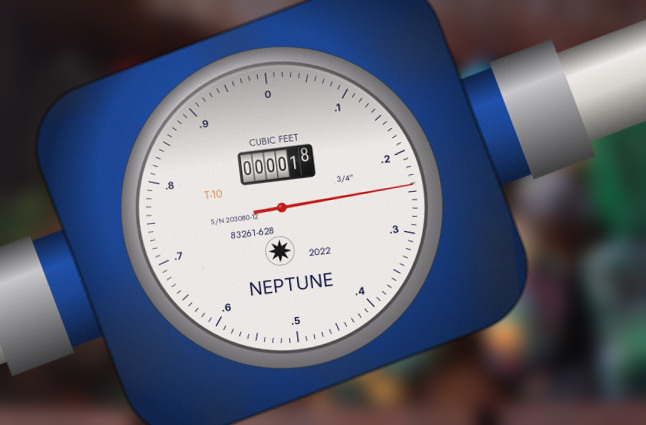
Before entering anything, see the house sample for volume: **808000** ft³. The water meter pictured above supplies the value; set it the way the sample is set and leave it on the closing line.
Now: **18.24** ft³
